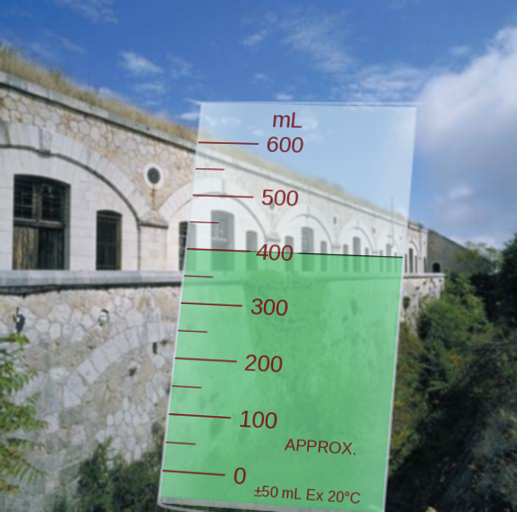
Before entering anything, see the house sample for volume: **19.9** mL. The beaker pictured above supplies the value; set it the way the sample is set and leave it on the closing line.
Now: **400** mL
